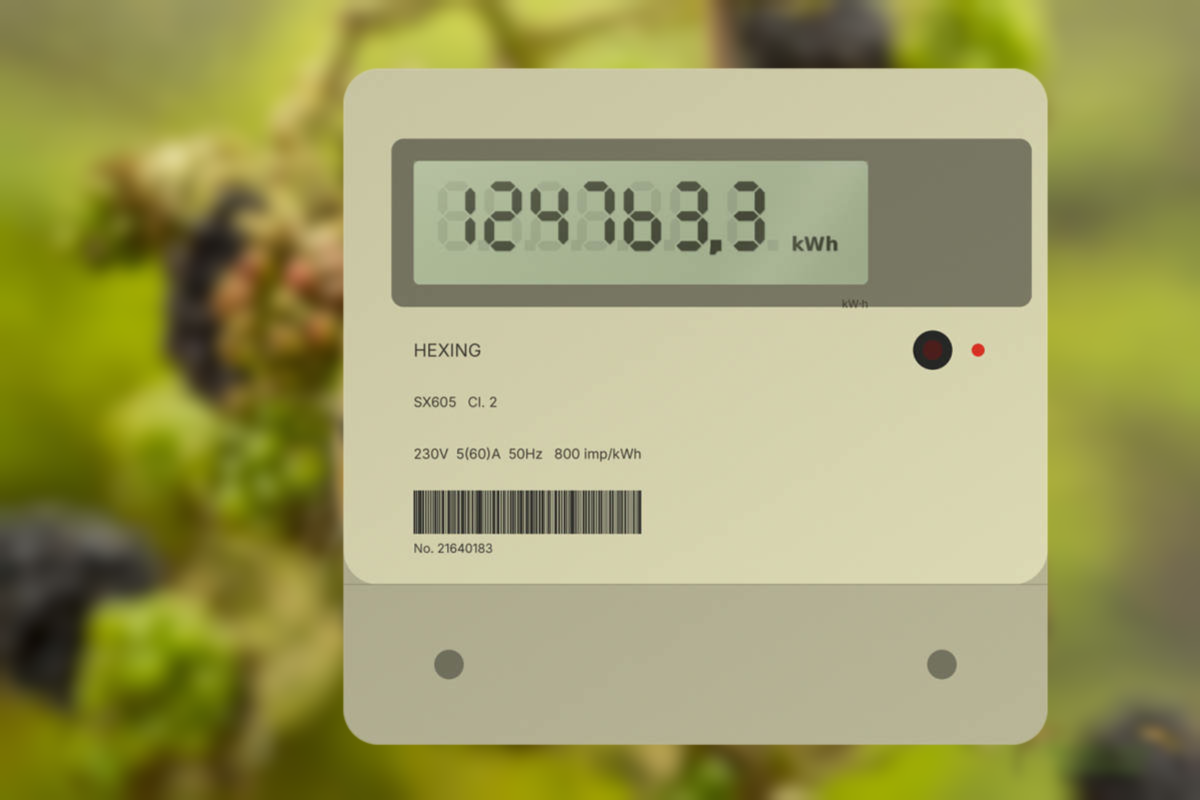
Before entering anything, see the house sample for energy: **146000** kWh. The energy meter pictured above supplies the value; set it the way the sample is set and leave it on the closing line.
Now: **124763.3** kWh
